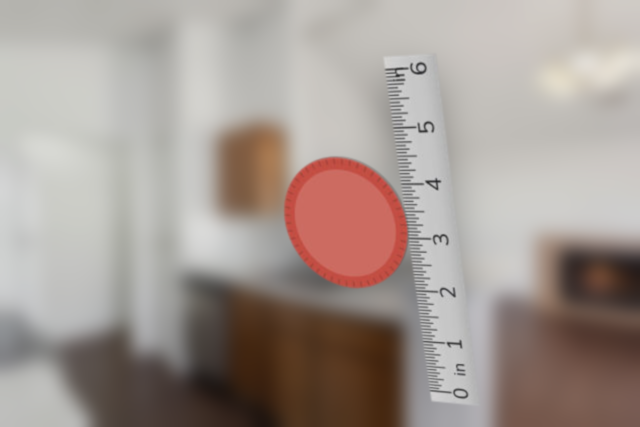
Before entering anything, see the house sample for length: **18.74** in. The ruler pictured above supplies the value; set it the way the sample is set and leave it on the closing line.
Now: **2.5** in
